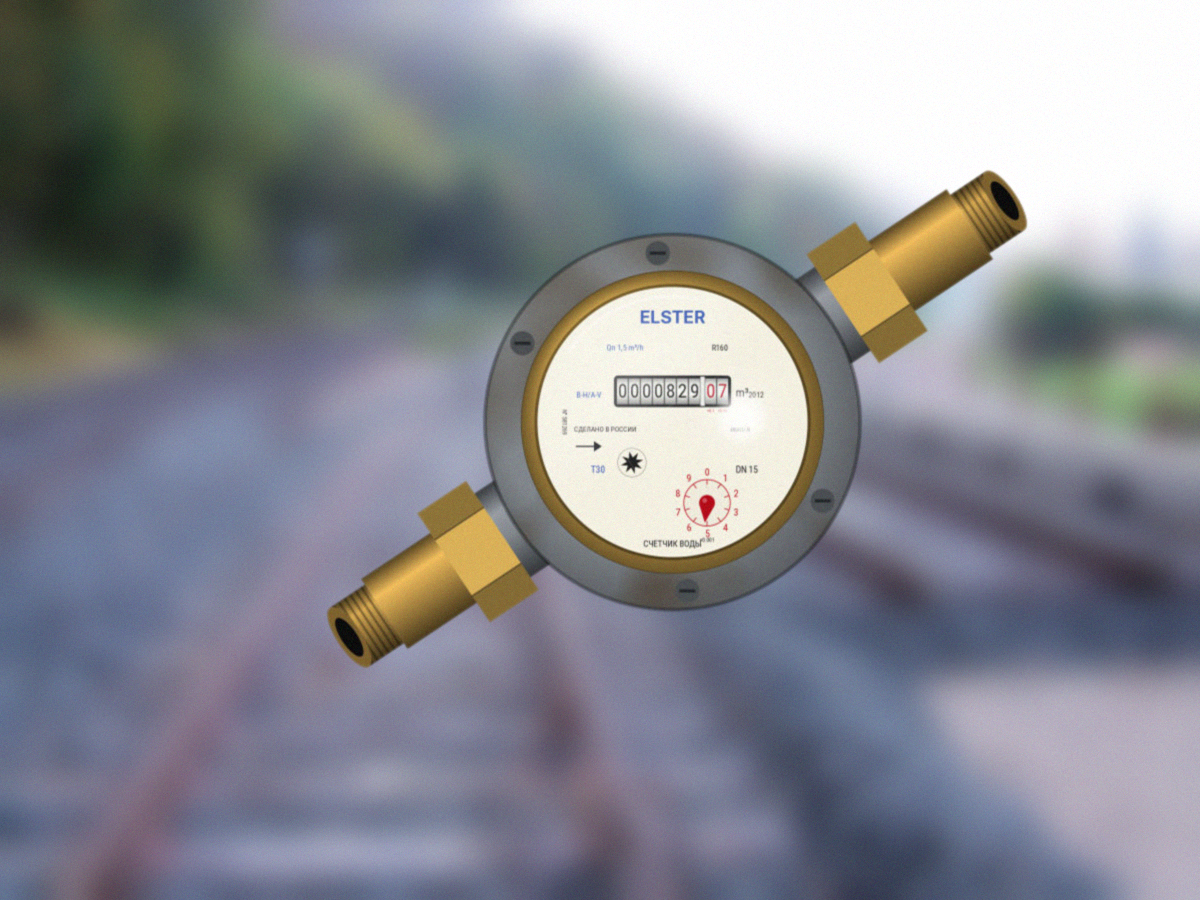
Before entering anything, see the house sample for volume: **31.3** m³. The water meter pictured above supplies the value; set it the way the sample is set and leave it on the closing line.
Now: **829.075** m³
